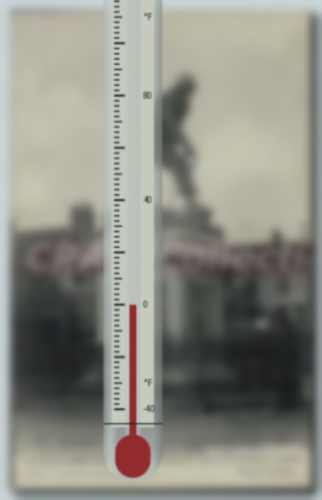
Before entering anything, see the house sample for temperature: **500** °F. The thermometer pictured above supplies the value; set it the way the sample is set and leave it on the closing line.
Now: **0** °F
